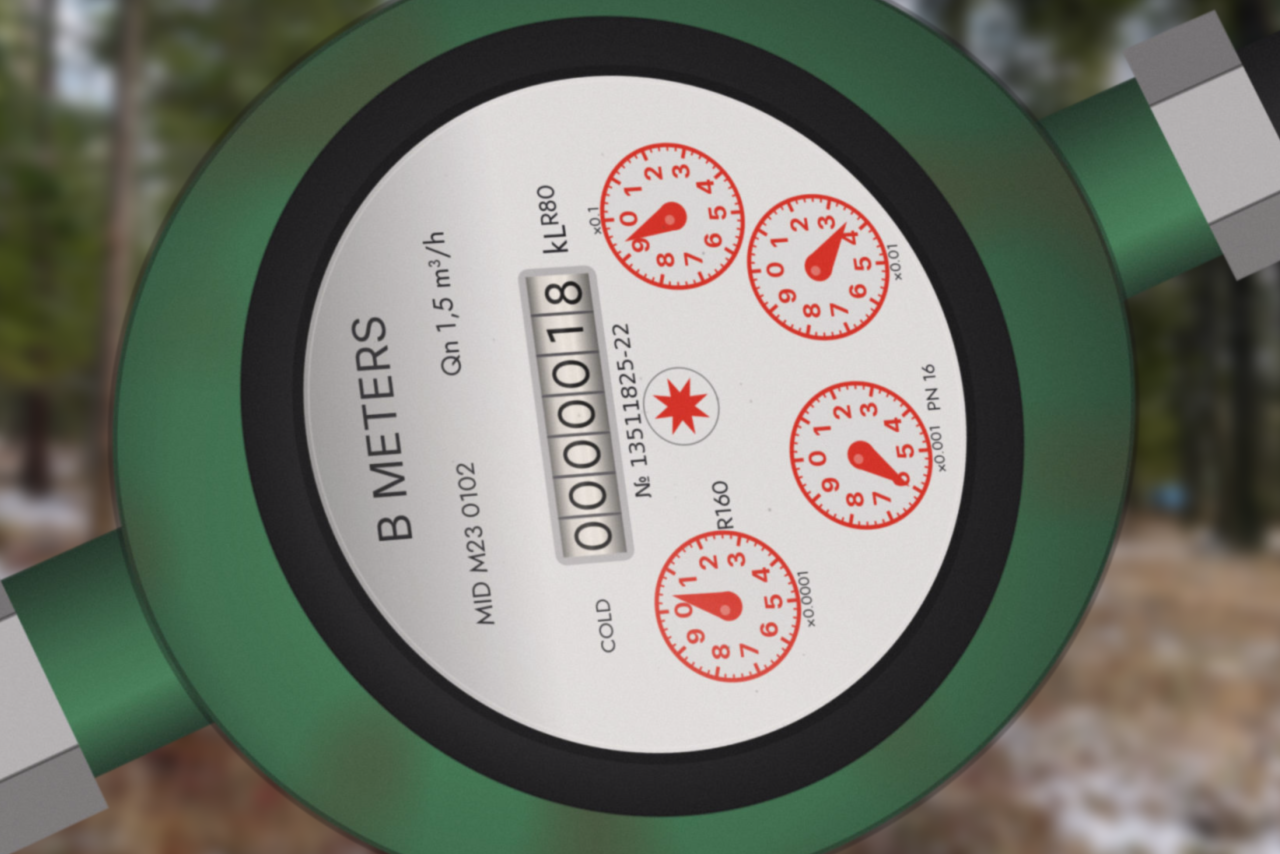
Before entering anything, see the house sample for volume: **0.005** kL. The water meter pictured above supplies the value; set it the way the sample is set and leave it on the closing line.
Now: **17.9360** kL
